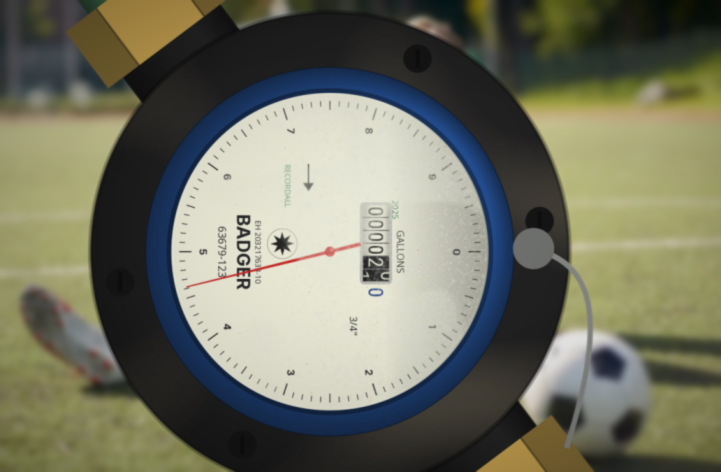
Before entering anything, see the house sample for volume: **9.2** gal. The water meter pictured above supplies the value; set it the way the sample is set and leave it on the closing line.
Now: **204.6** gal
